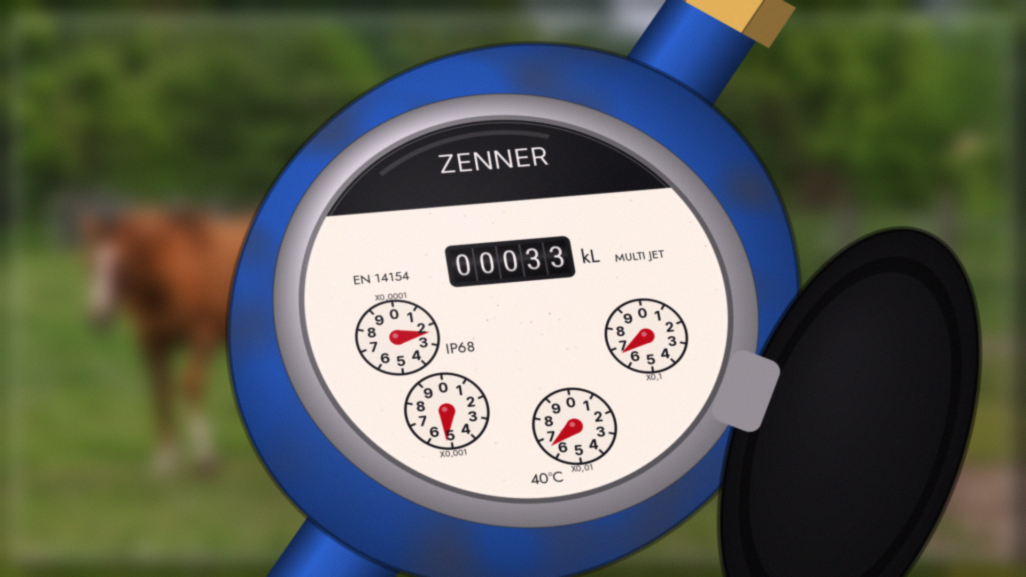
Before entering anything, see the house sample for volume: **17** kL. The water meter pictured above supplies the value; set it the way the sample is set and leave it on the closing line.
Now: **33.6652** kL
